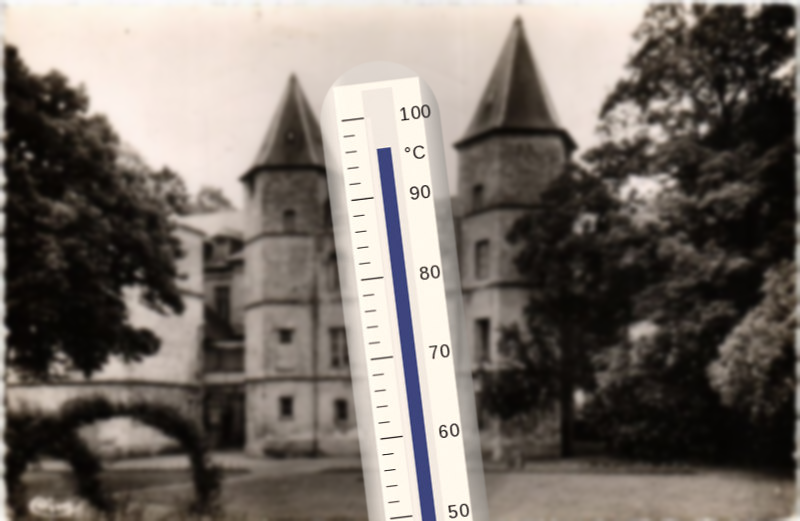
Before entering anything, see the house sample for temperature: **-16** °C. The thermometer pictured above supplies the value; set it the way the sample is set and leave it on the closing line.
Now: **96** °C
